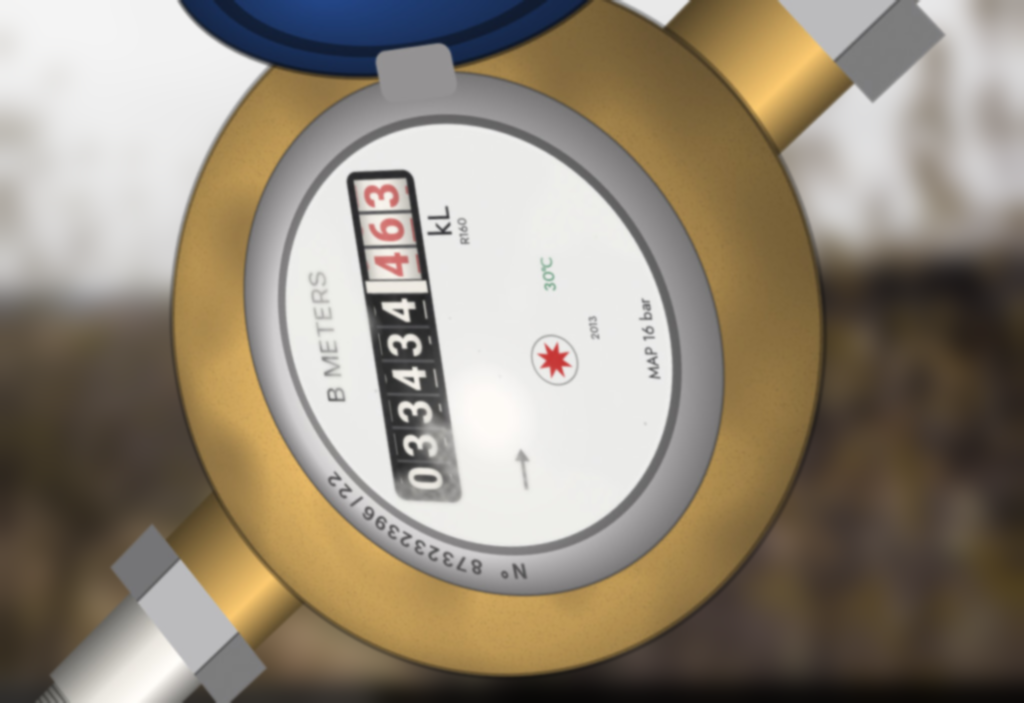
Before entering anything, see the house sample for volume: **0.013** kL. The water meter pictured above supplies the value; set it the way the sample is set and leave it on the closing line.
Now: **33434.463** kL
